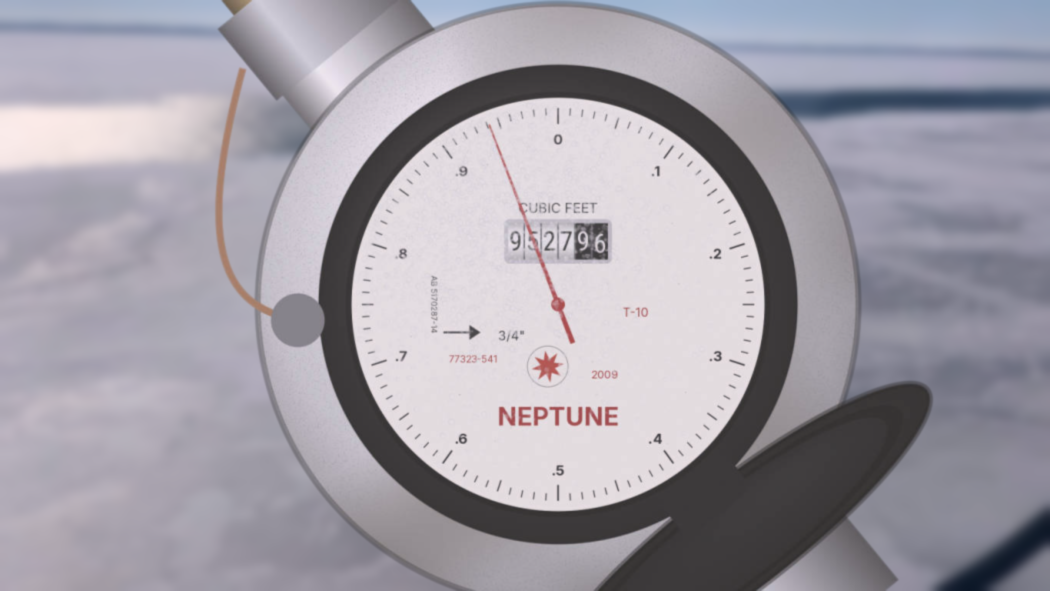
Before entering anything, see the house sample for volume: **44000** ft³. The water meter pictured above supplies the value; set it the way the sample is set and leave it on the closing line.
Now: **952795.94** ft³
